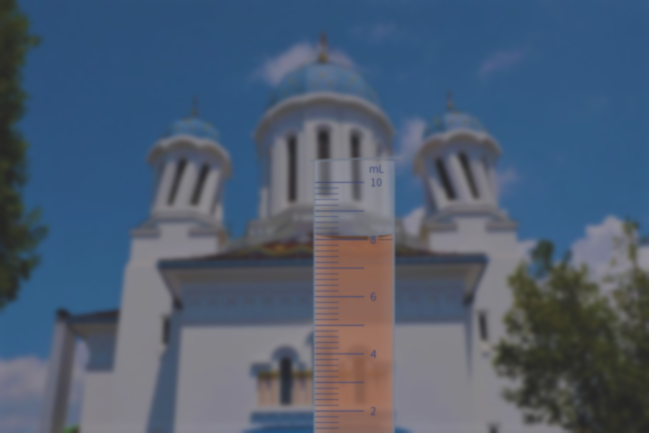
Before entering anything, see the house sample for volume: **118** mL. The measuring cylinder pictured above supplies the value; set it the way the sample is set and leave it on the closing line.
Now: **8** mL
